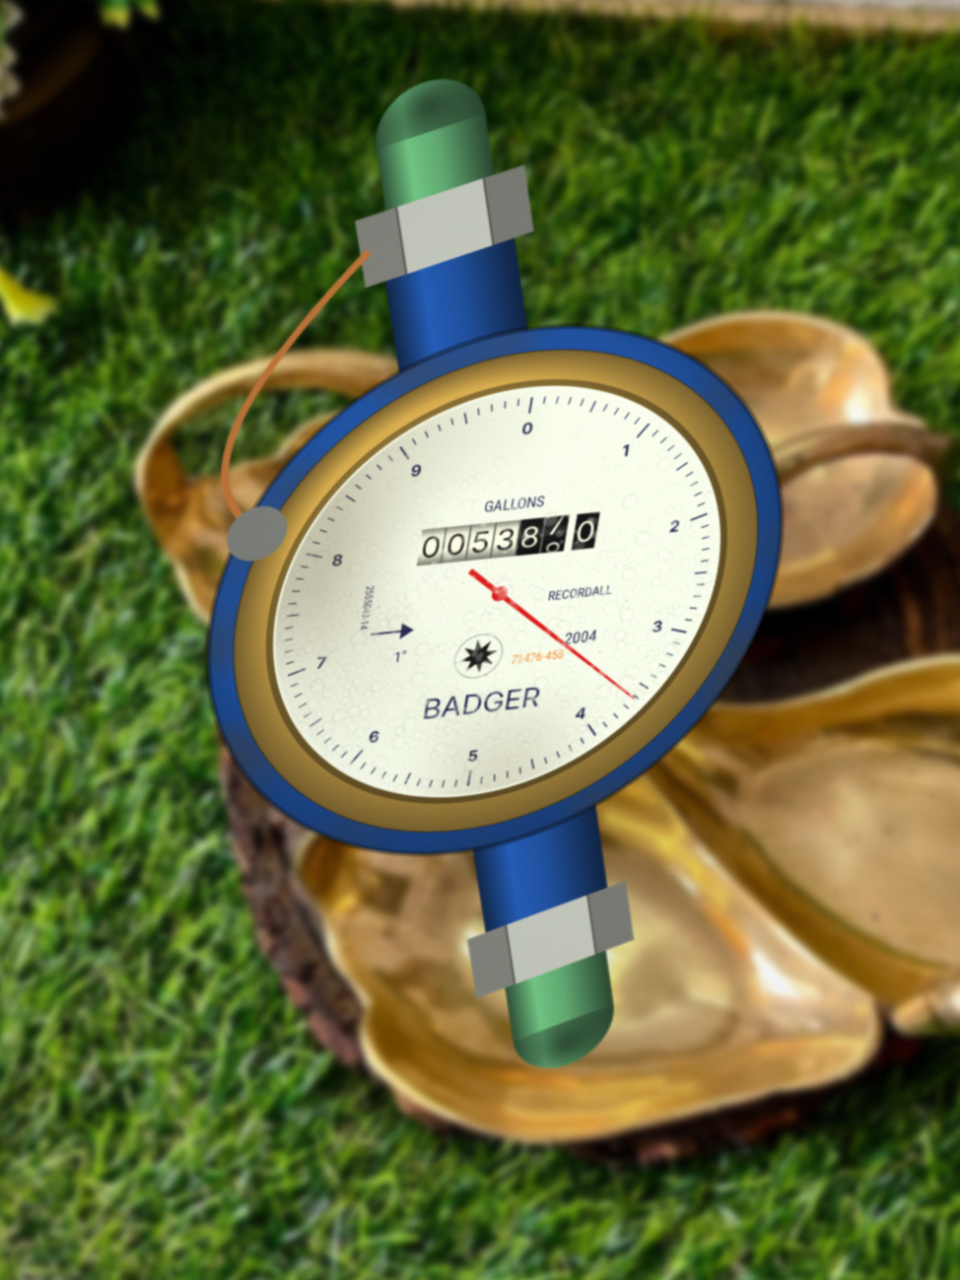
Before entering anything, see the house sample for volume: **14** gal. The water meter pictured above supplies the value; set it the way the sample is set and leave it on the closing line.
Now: **53873.6** gal
